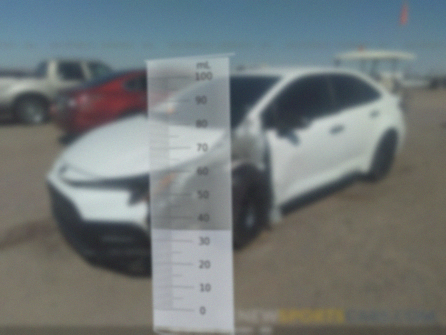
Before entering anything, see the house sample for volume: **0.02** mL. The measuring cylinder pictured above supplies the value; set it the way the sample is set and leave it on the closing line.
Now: **35** mL
